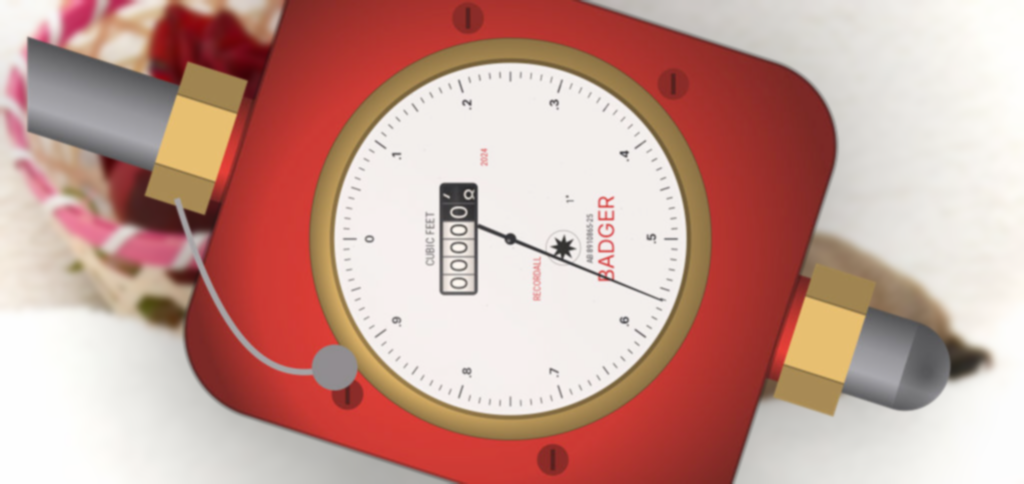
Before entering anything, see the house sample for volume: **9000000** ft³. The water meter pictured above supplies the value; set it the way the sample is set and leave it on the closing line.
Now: **7.56** ft³
